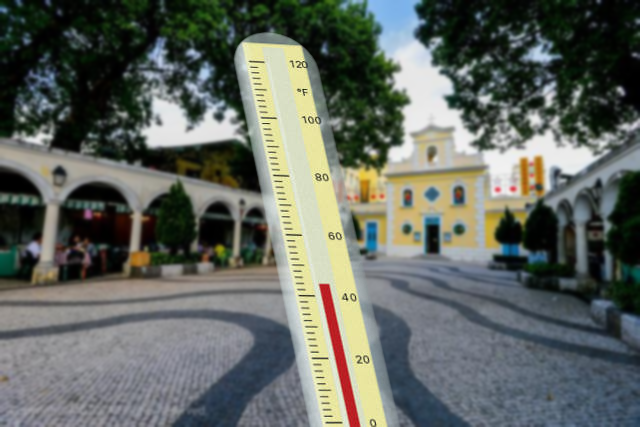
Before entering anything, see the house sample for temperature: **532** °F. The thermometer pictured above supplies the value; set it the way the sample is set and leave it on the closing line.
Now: **44** °F
